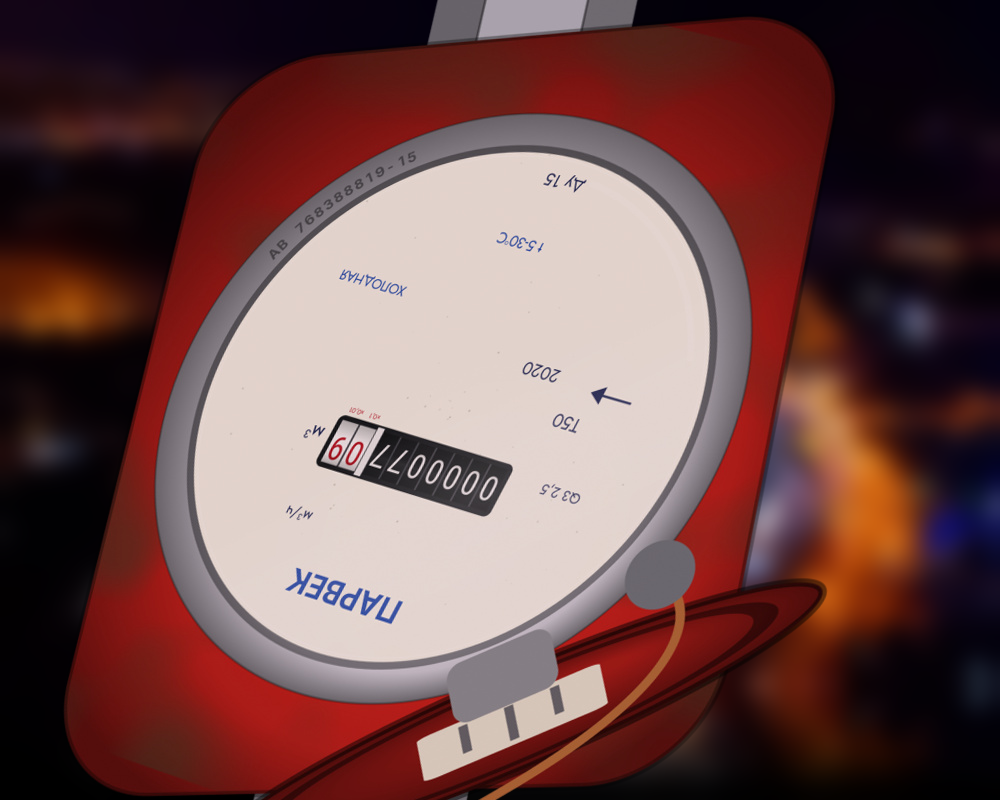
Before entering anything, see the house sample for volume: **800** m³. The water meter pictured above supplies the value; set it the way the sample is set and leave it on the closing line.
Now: **77.09** m³
